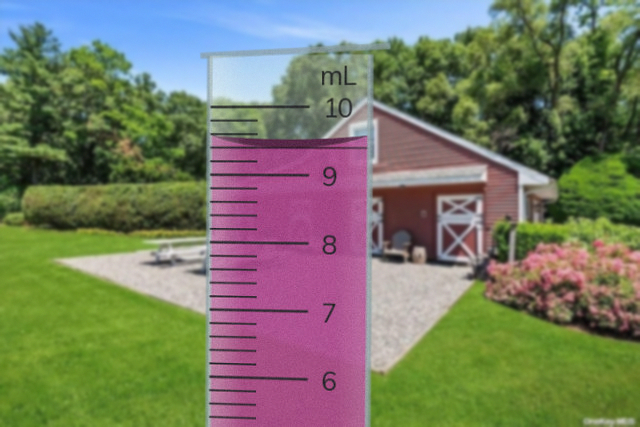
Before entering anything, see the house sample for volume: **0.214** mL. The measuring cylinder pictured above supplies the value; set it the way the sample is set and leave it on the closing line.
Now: **9.4** mL
